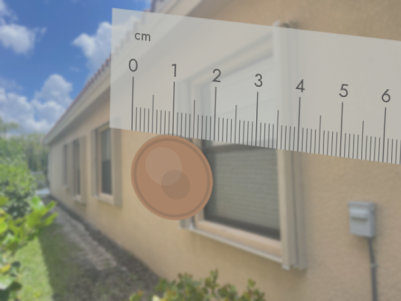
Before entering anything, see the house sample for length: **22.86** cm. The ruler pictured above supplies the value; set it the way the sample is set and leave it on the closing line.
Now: **2** cm
